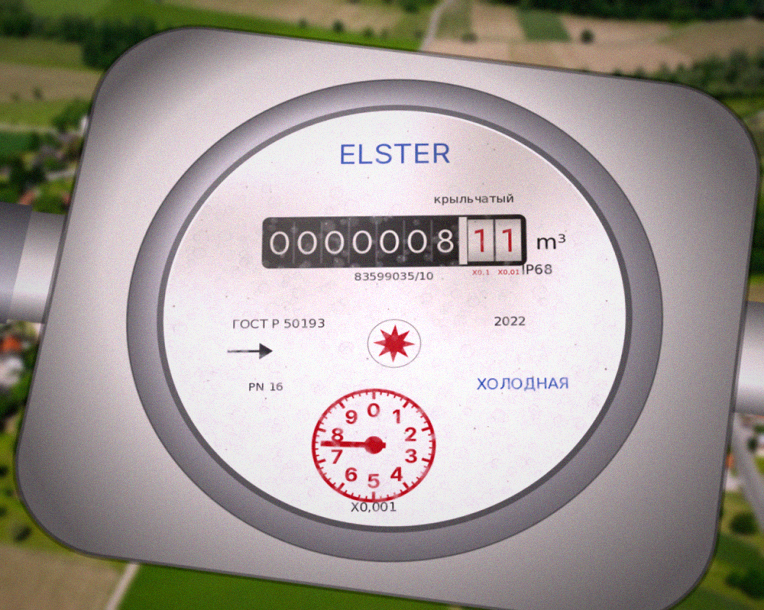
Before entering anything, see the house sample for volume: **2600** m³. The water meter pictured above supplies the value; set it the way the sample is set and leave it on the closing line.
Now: **8.117** m³
